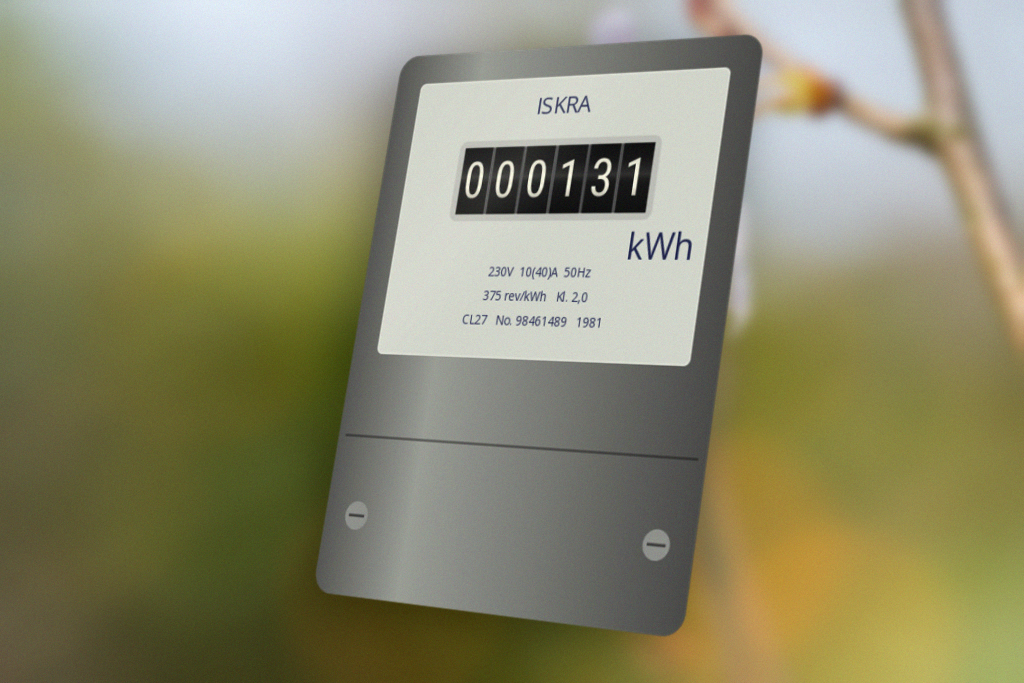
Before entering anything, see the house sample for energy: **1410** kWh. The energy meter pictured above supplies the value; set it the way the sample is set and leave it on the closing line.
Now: **131** kWh
